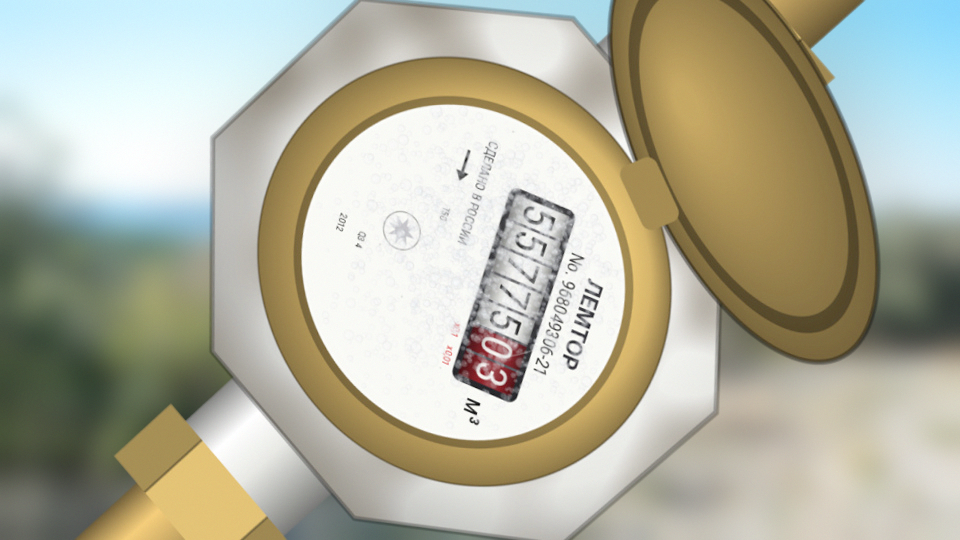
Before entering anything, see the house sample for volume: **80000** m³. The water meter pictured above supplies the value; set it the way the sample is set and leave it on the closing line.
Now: **55775.03** m³
